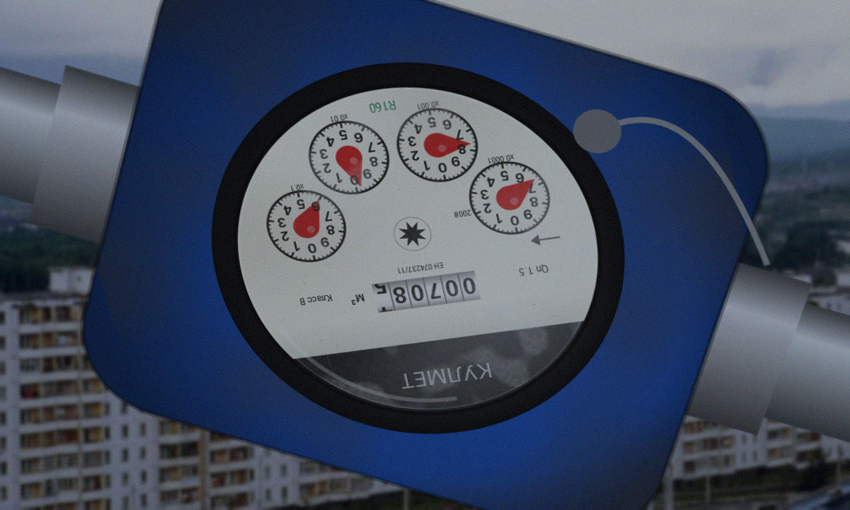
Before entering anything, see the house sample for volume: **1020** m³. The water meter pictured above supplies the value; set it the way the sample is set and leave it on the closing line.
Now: **7084.5976** m³
